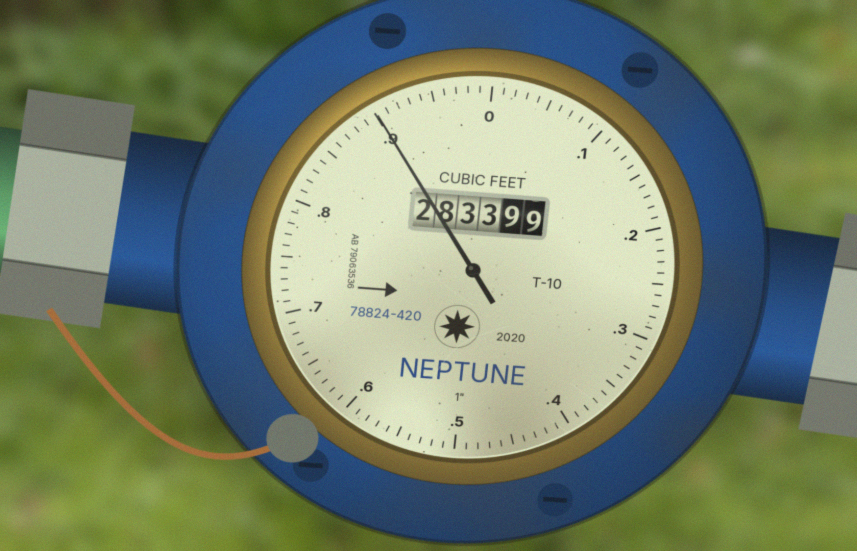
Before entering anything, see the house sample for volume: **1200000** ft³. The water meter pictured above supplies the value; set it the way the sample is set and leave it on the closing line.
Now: **283398.90** ft³
